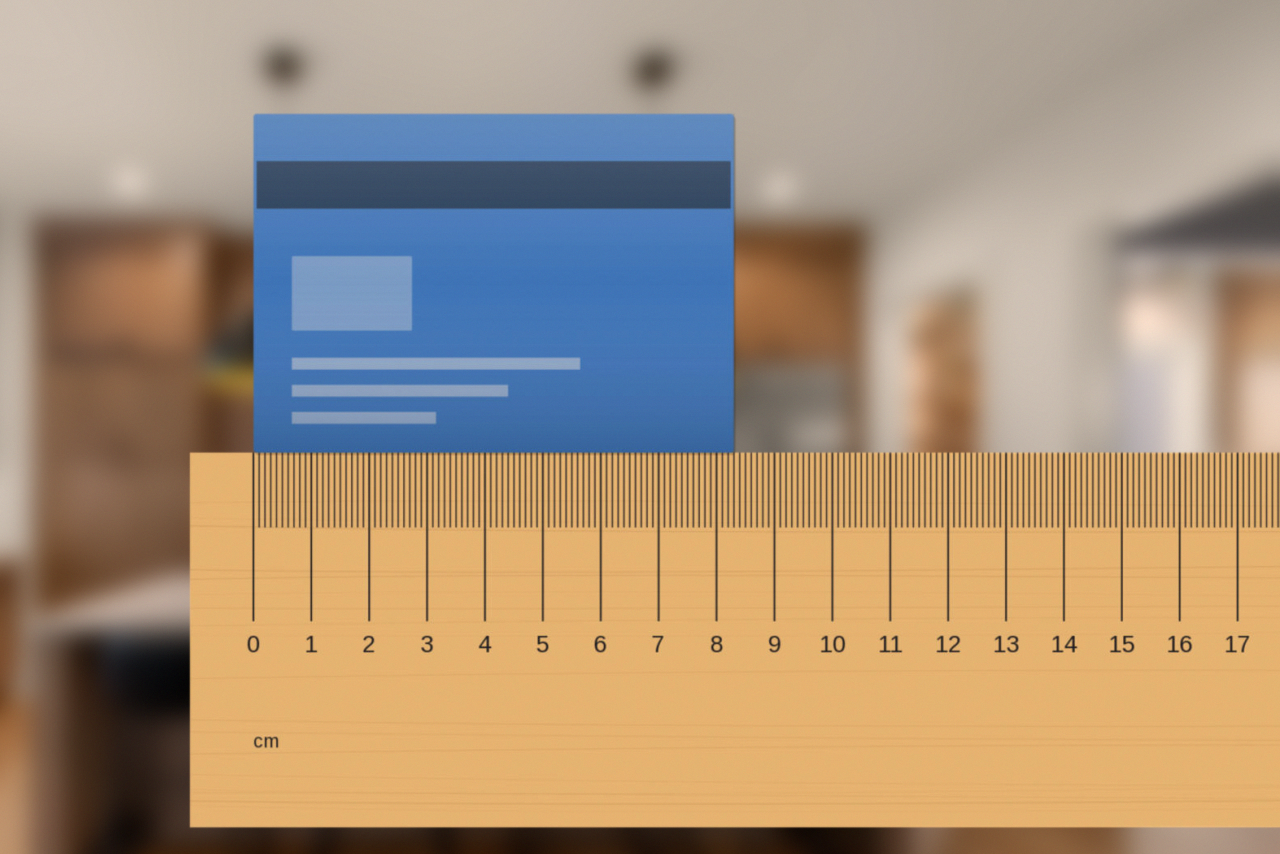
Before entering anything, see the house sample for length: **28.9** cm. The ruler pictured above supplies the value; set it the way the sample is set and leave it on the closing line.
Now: **8.3** cm
